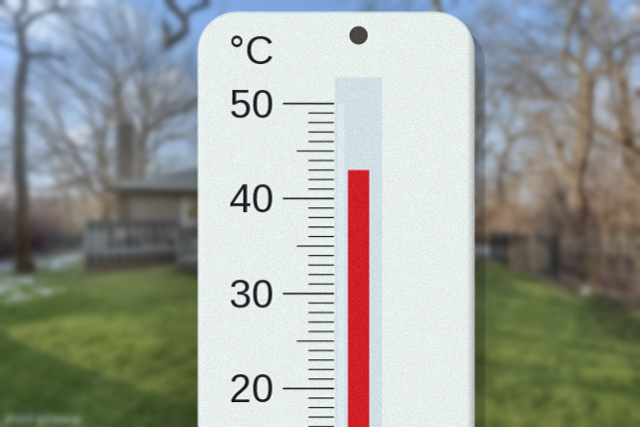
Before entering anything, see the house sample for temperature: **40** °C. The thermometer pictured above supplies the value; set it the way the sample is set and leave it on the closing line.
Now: **43** °C
